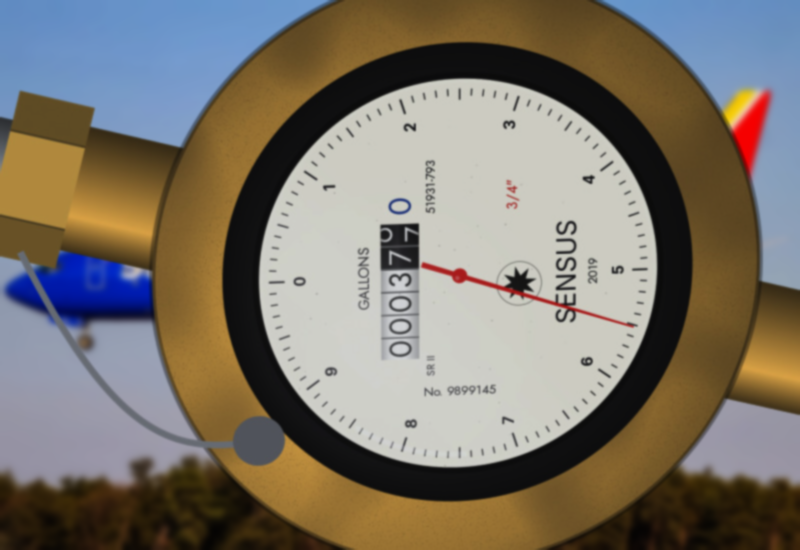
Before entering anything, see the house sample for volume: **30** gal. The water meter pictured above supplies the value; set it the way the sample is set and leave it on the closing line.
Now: **3765.5** gal
